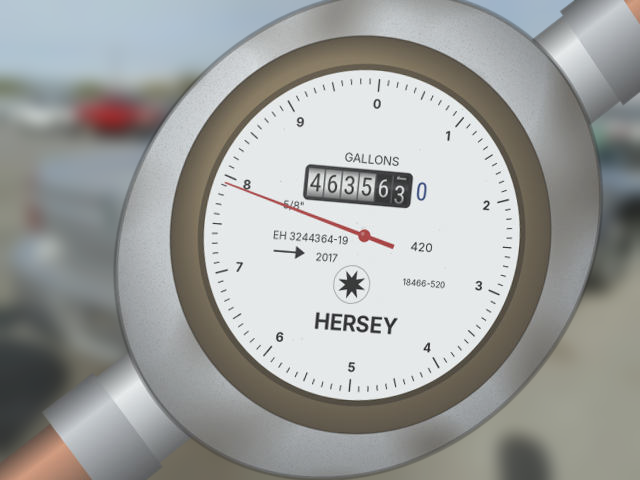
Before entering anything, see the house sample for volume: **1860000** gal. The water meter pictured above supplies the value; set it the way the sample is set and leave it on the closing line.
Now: **4635627.9** gal
